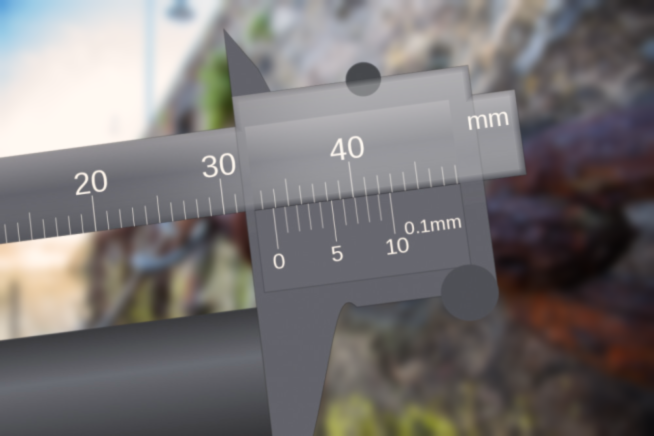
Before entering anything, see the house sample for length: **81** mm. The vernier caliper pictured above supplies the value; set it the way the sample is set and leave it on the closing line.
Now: **33.8** mm
